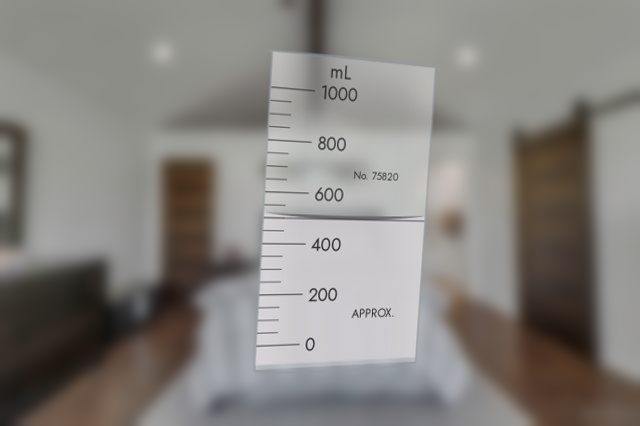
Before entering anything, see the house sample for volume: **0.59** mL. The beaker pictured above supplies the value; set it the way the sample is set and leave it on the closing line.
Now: **500** mL
